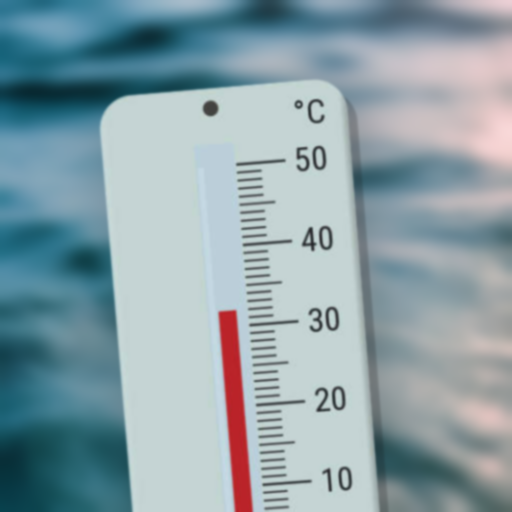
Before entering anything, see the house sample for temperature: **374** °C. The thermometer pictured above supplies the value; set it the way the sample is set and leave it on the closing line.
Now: **32** °C
